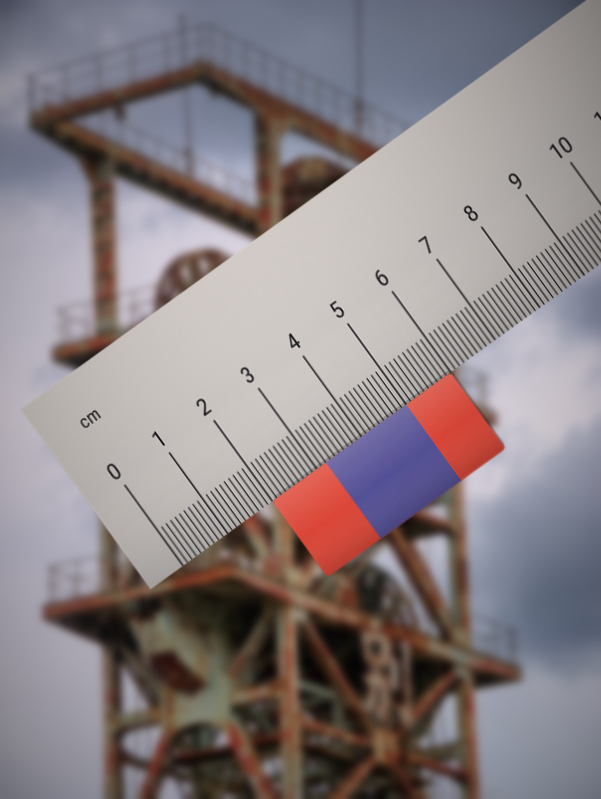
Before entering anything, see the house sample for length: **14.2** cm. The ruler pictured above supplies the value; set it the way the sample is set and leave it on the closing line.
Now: **4** cm
